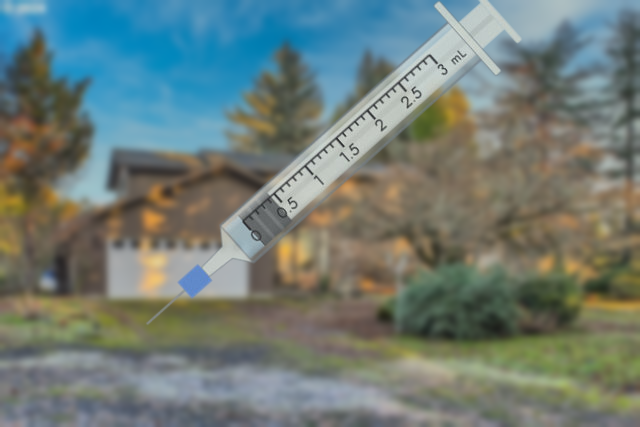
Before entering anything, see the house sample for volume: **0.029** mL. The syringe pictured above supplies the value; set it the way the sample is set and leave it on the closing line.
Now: **0** mL
